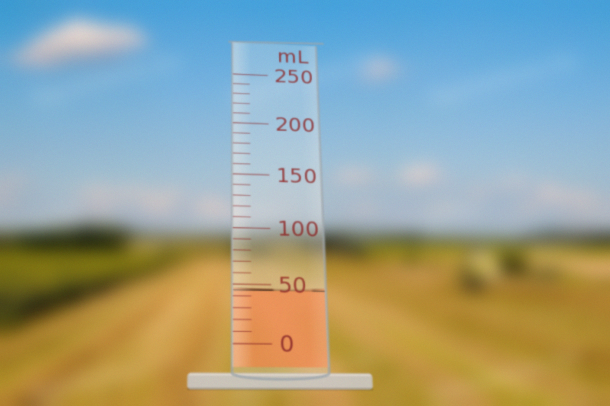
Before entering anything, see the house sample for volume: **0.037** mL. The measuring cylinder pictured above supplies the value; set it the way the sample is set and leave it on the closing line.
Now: **45** mL
